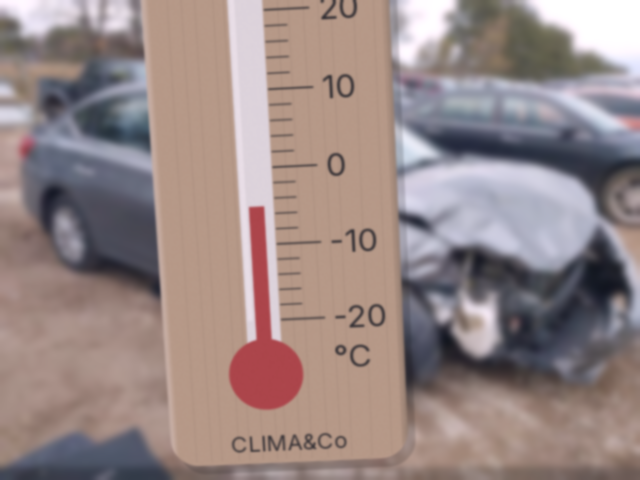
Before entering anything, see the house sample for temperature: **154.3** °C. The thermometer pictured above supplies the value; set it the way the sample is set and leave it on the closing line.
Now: **-5** °C
